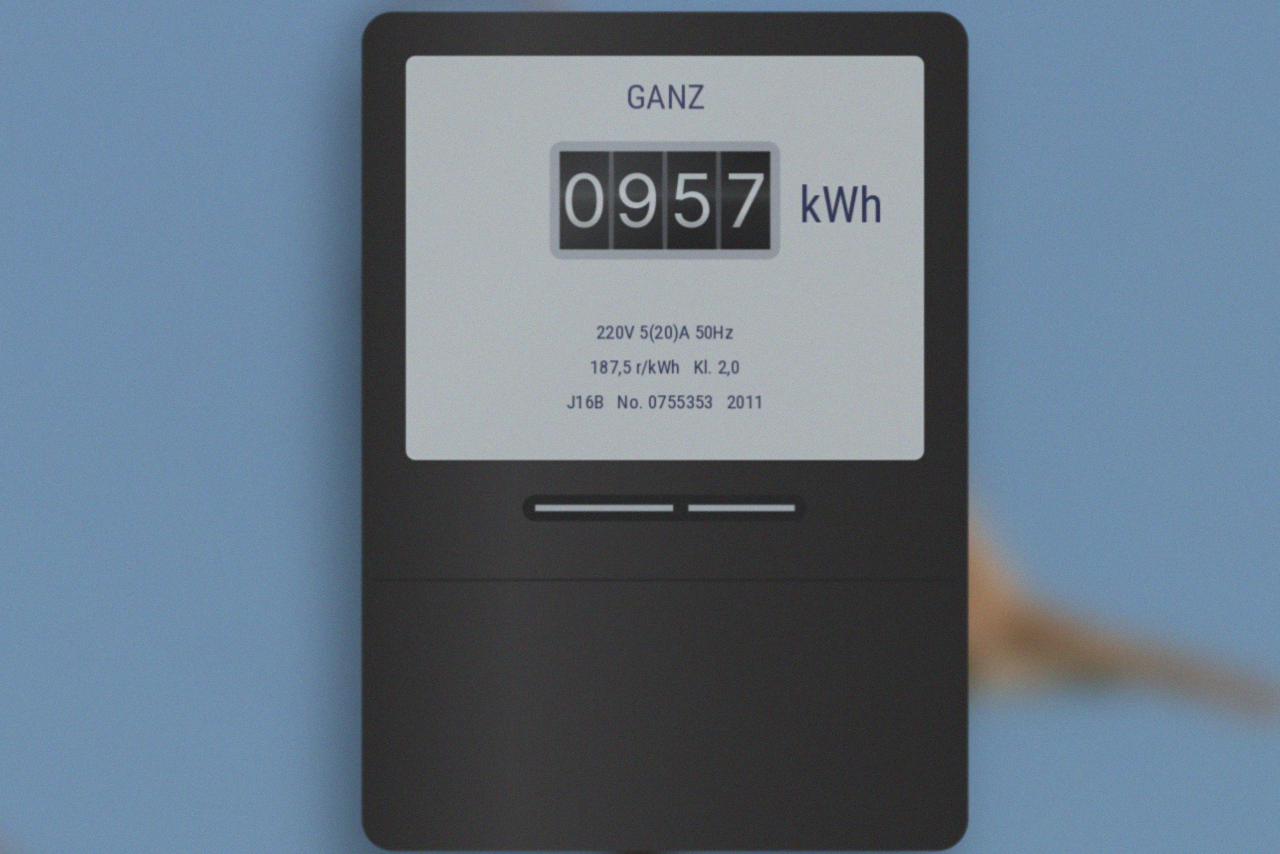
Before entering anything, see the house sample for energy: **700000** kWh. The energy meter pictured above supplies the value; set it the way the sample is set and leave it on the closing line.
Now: **957** kWh
